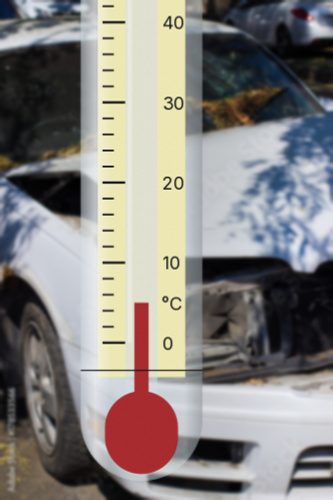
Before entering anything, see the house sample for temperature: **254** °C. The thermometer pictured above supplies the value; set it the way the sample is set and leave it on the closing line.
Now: **5** °C
